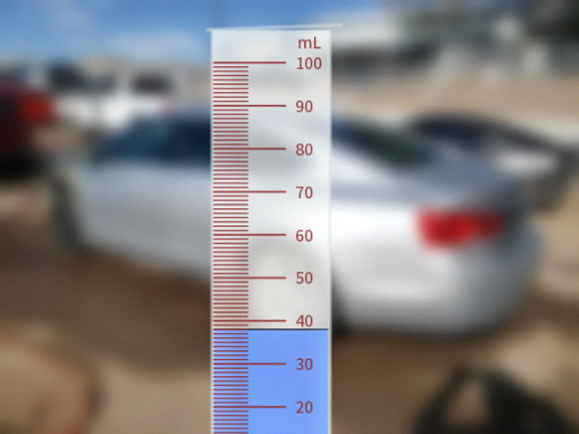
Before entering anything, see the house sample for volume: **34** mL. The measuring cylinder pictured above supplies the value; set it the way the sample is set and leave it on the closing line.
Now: **38** mL
